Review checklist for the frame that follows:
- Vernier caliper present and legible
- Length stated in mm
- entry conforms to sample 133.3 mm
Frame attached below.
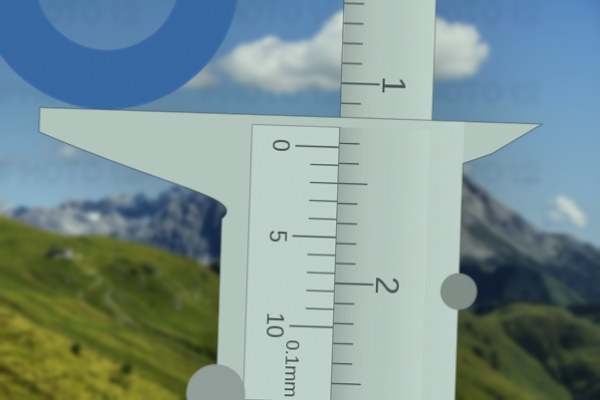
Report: 13.2 mm
